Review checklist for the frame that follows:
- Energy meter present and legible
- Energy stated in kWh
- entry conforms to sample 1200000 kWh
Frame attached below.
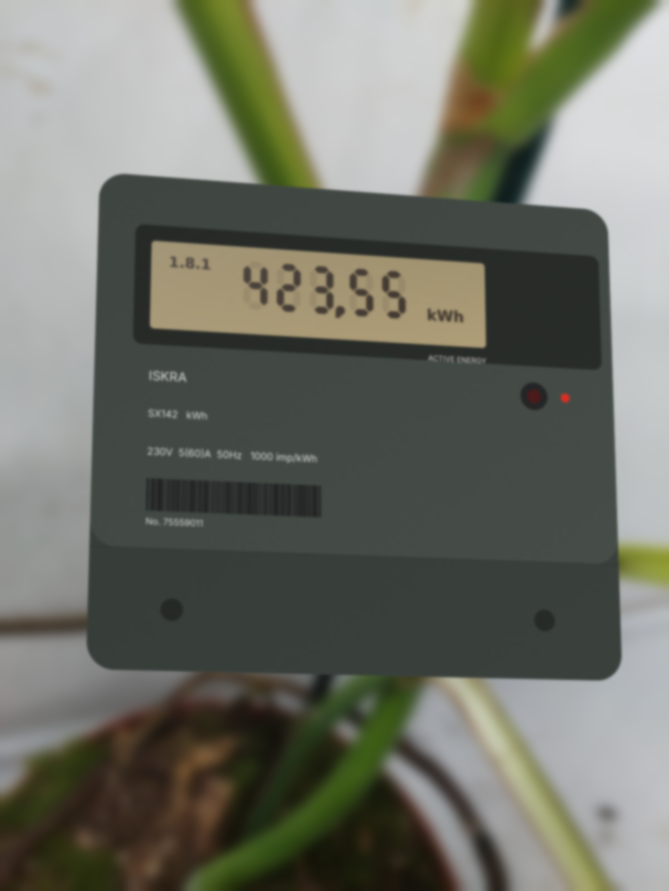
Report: 423.55 kWh
